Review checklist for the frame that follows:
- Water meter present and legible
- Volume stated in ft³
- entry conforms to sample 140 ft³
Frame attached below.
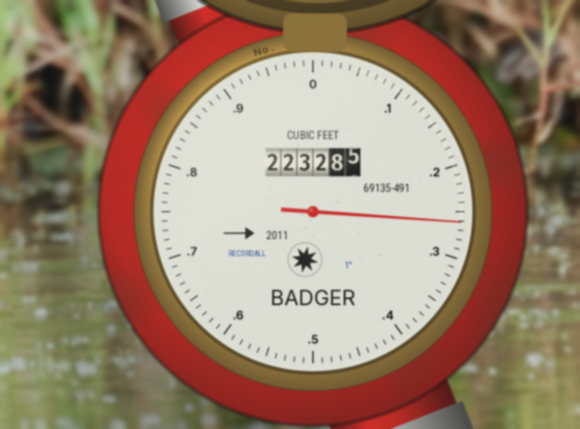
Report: 223285.26 ft³
